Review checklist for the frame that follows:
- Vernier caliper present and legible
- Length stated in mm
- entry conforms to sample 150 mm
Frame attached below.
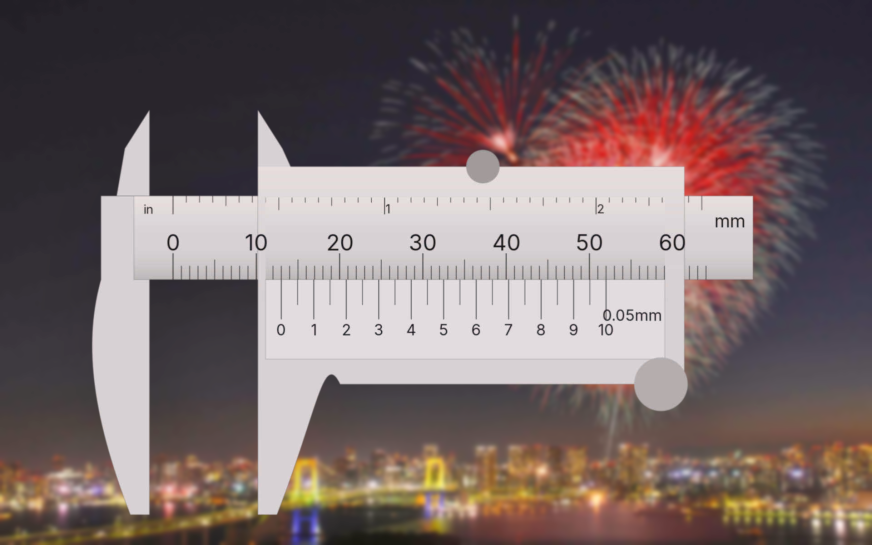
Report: 13.0 mm
